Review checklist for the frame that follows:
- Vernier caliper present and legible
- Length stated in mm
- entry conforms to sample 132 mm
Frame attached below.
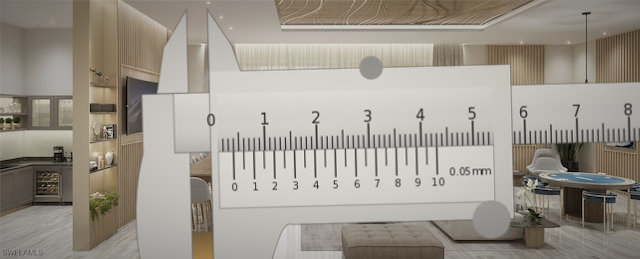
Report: 4.0 mm
